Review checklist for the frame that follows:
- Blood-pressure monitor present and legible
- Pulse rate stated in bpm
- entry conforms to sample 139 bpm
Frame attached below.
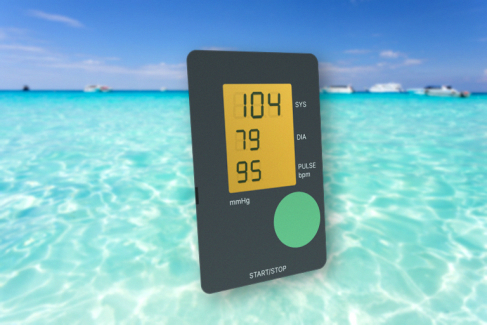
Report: 95 bpm
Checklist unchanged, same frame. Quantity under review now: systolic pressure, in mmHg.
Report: 104 mmHg
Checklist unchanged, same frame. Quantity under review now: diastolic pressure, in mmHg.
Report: 79 mmHg
